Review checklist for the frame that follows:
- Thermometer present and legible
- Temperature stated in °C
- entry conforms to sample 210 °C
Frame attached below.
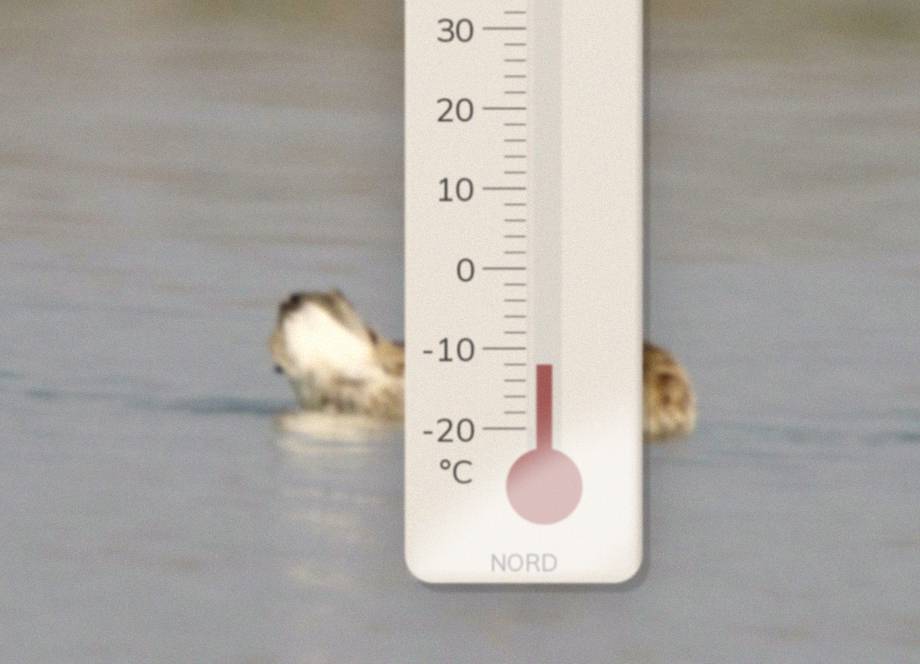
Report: -12 °C
